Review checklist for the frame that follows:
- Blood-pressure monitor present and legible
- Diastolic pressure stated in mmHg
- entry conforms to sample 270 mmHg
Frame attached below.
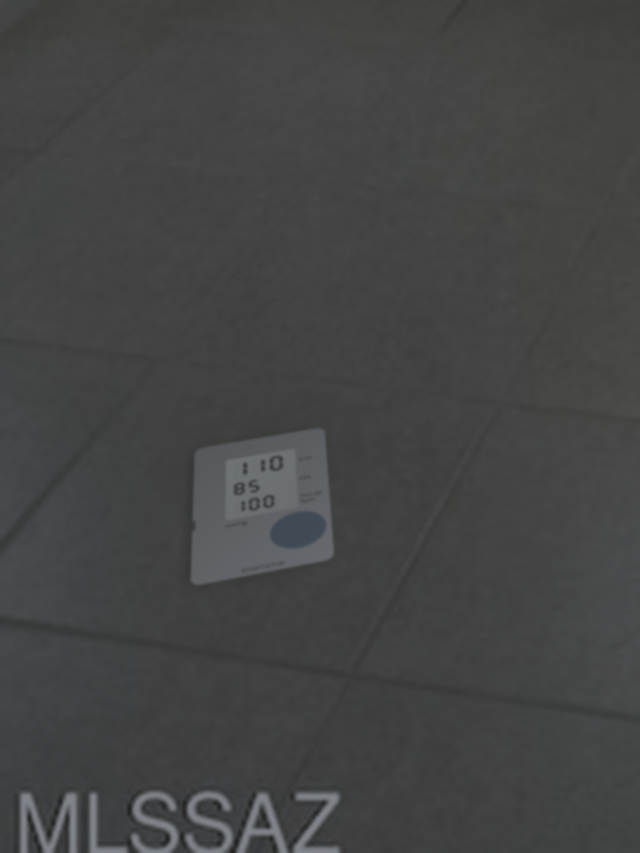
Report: 85 mmHg
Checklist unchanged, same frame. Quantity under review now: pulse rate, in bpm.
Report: 100 bpm
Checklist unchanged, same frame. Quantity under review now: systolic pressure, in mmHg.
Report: 110 mmHg
